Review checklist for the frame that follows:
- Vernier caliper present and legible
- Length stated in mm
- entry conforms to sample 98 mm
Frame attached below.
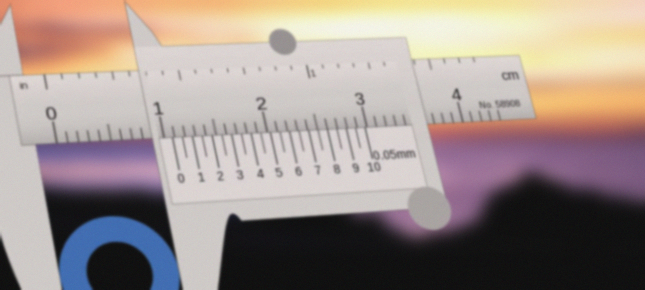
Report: 10.8 mm
